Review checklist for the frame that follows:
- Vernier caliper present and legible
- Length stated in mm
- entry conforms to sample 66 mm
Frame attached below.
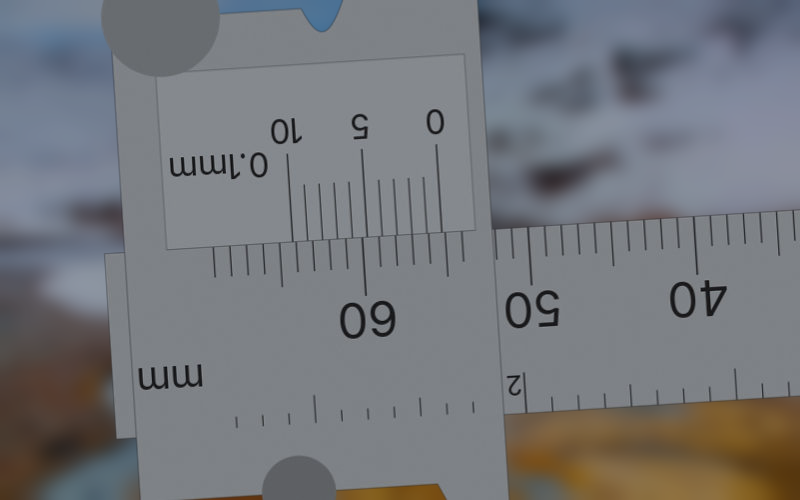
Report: 55.2 mm
